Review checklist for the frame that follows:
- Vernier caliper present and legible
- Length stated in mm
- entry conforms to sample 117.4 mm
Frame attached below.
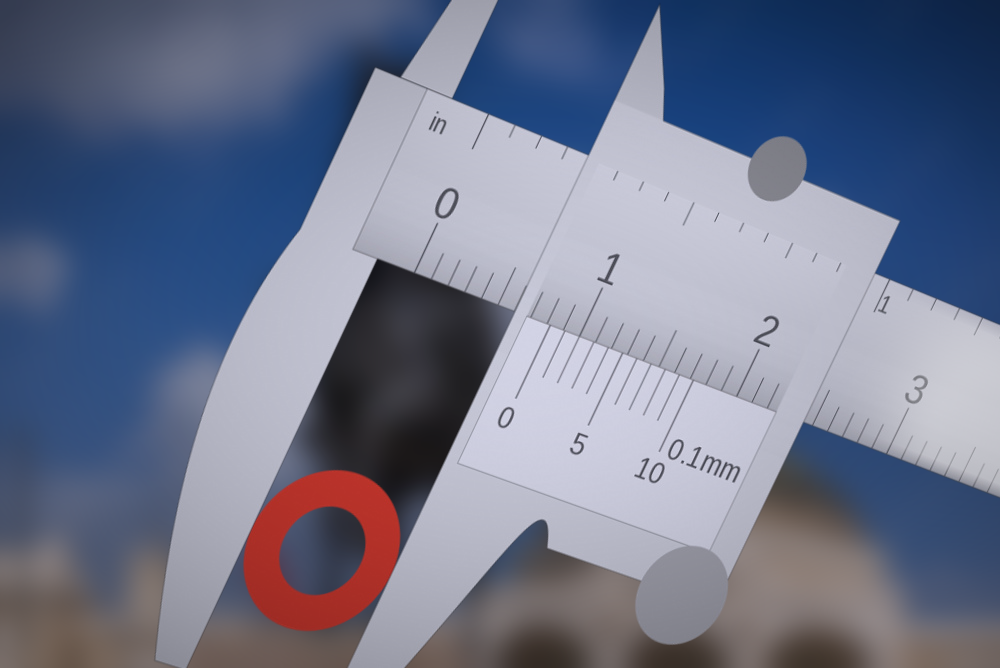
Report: 8.2 mm
